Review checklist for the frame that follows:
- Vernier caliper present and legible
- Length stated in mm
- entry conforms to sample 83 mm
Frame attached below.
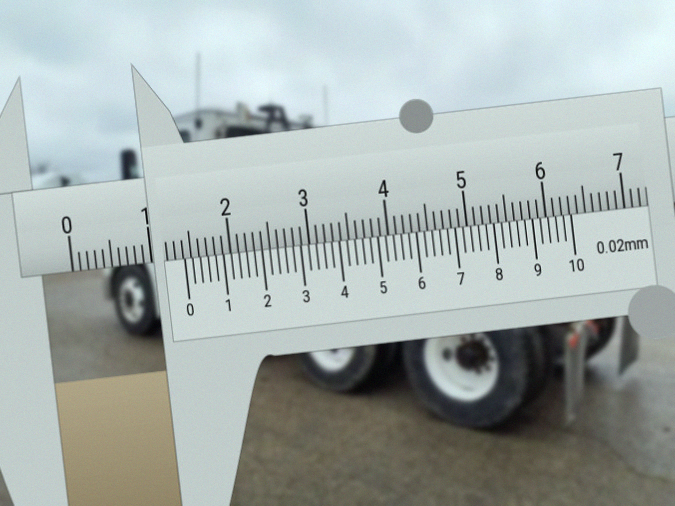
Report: 14.2 mm
